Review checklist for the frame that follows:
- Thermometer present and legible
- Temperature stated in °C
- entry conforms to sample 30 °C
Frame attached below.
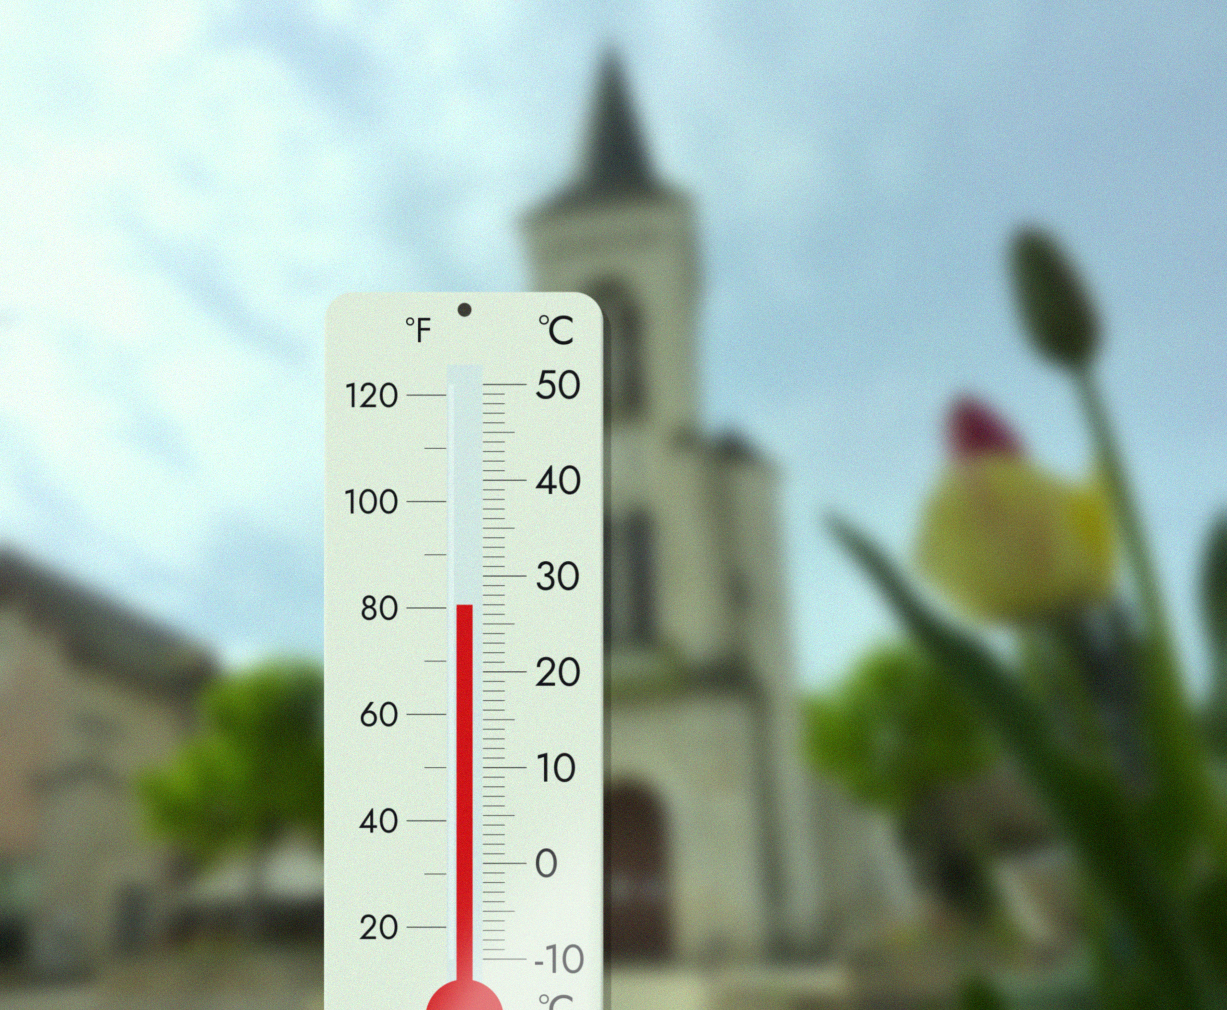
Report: 27 °C
